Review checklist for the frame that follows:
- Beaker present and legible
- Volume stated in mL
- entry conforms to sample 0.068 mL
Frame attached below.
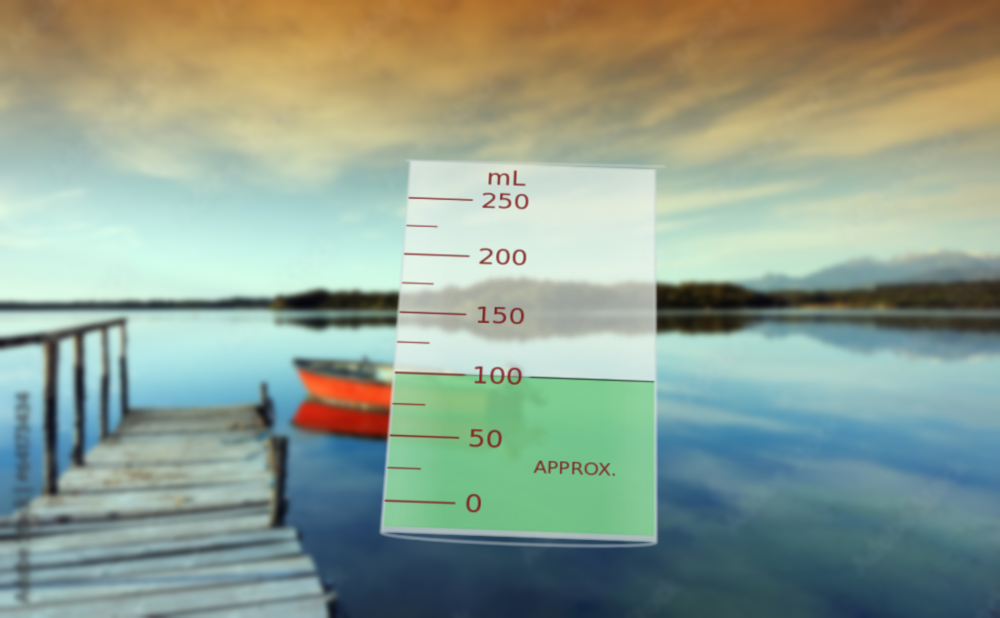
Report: 100 mL
